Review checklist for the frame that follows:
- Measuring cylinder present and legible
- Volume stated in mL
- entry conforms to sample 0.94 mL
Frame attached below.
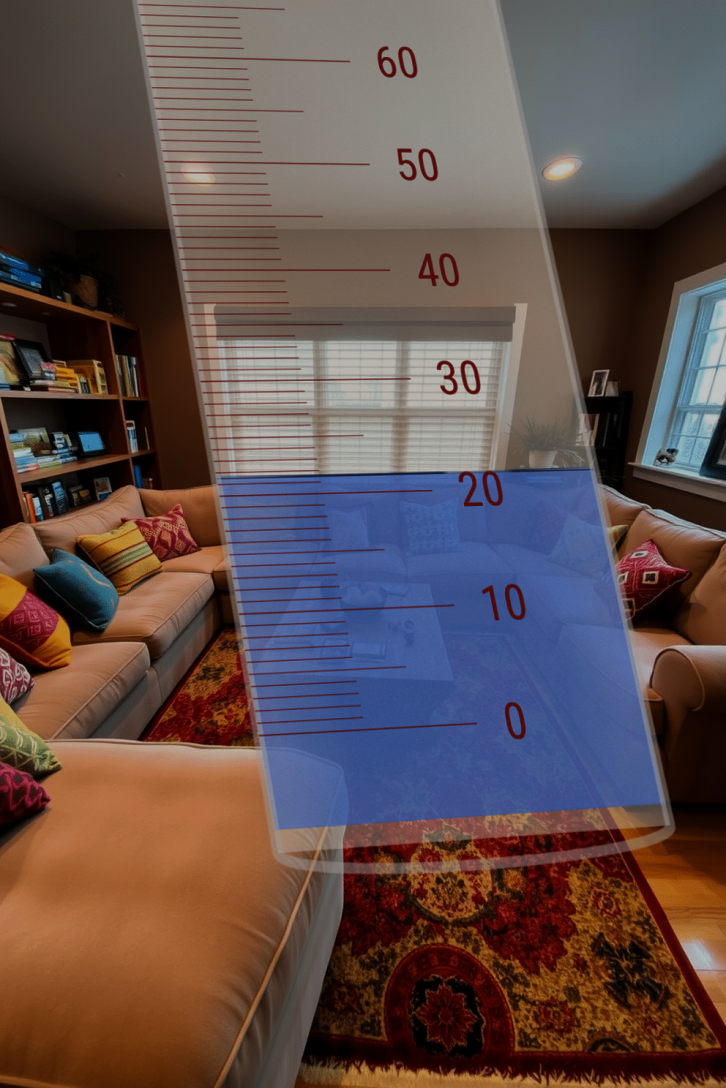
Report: 21.5 mL
